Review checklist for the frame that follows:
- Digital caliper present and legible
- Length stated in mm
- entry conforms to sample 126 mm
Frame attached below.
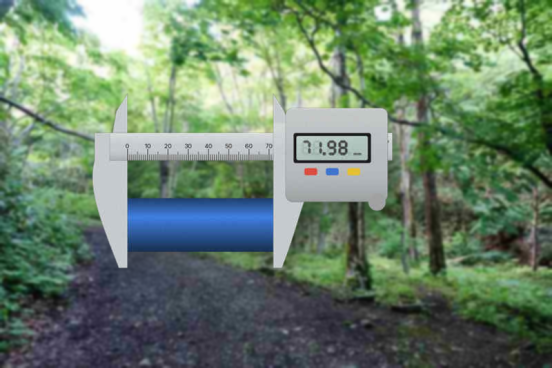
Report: 71.98 mm
